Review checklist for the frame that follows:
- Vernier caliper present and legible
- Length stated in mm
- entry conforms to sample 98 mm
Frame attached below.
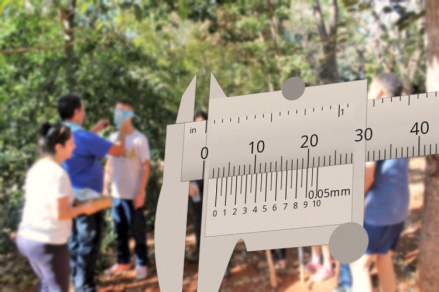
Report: 2.8 mm
